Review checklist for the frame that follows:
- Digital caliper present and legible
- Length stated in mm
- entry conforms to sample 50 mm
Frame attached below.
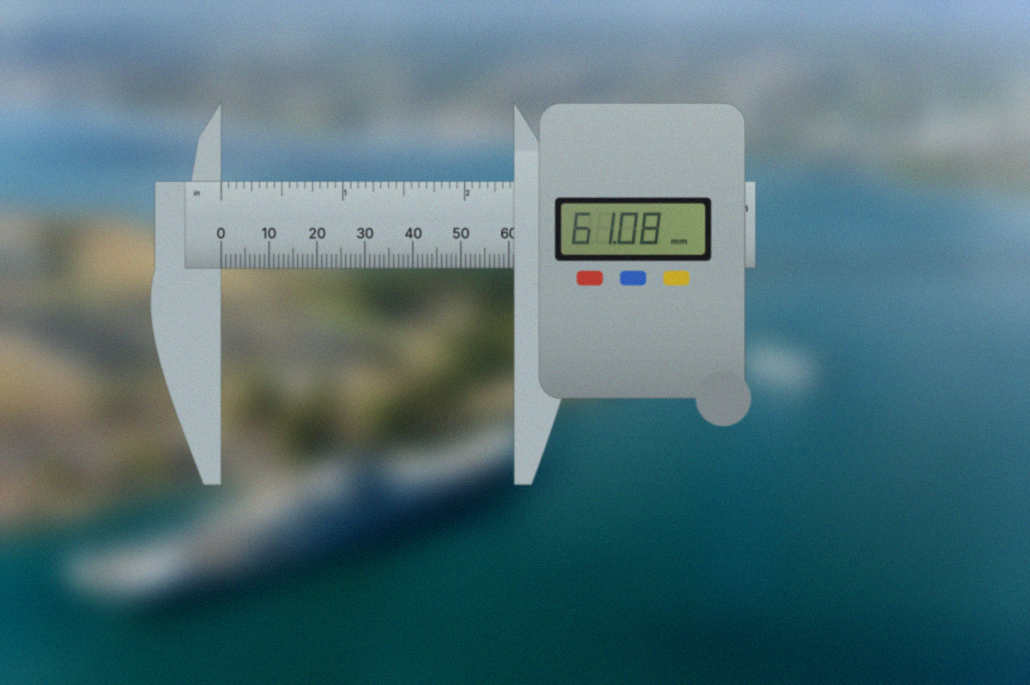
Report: 61.08 mm
